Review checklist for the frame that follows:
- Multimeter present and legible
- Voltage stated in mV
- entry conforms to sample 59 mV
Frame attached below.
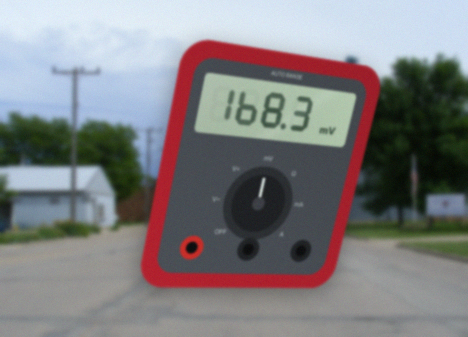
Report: 168.3 mV
